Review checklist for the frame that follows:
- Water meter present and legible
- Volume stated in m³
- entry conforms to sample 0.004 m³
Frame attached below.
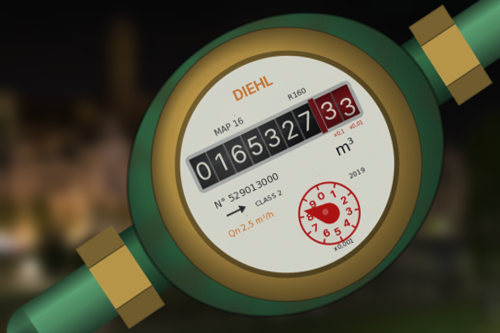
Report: 165327.328 m³
